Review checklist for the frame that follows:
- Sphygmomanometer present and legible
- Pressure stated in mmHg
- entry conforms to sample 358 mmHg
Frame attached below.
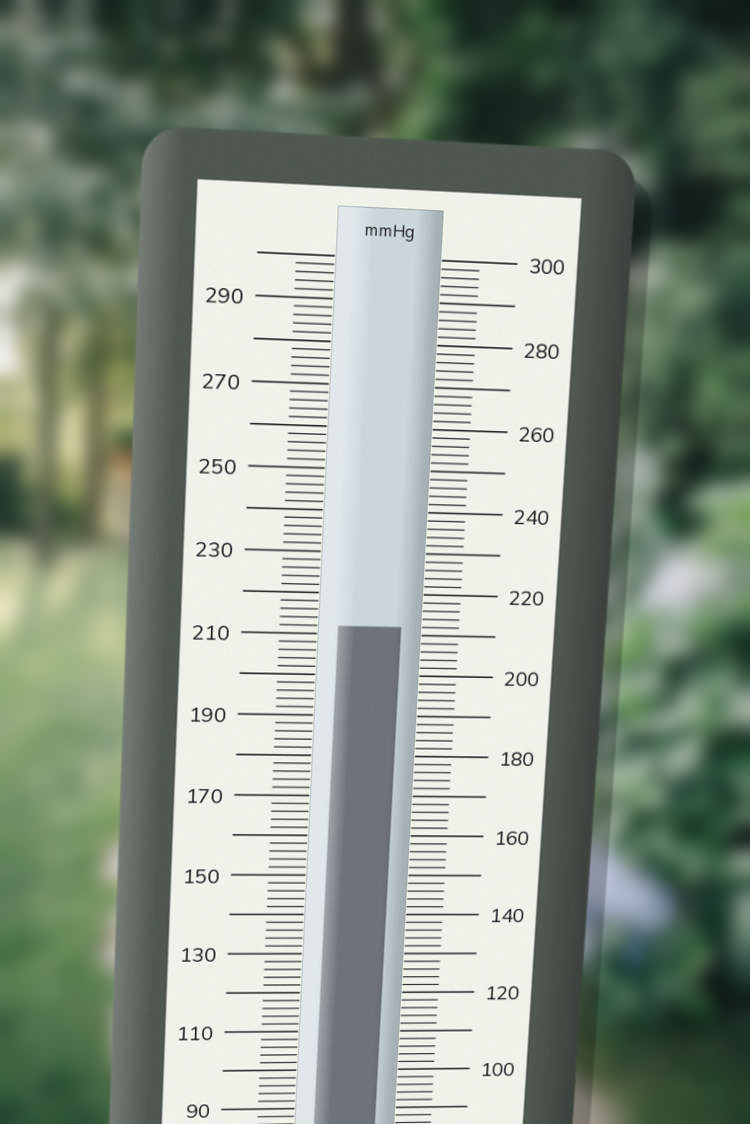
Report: 212 mmHg
